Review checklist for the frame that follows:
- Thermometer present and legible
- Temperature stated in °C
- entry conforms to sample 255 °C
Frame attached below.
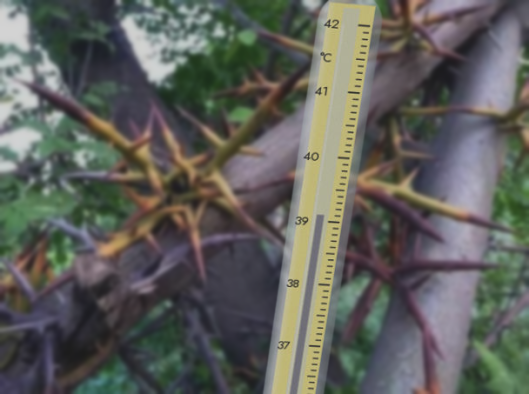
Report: 39.1 °C
